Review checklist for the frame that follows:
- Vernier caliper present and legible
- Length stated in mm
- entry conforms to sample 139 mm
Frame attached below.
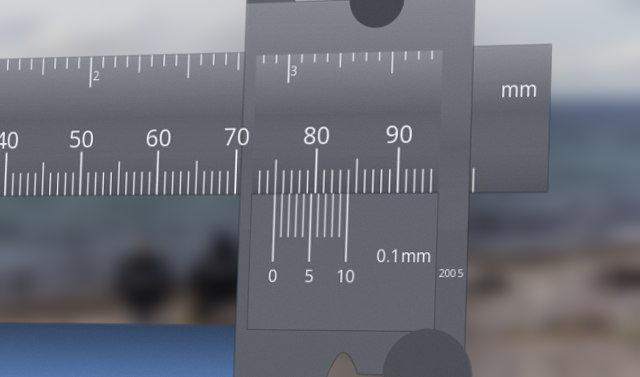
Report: 75.0 mm
